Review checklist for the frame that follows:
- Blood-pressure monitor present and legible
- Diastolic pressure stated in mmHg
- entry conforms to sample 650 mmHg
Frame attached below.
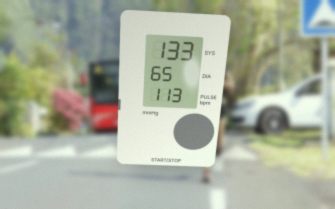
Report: 65 mmHg
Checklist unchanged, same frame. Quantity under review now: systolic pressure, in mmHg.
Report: 133 mmHg
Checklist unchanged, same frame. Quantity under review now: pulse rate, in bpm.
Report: 113 bpm
